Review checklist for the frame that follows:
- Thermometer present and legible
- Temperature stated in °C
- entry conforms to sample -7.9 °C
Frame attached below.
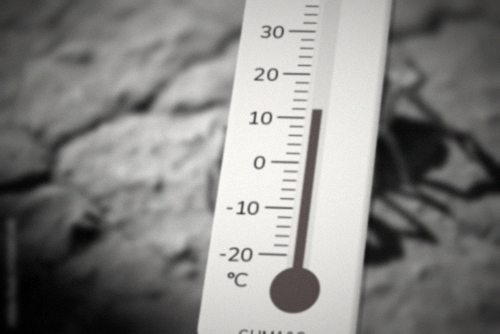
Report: 12 °C
